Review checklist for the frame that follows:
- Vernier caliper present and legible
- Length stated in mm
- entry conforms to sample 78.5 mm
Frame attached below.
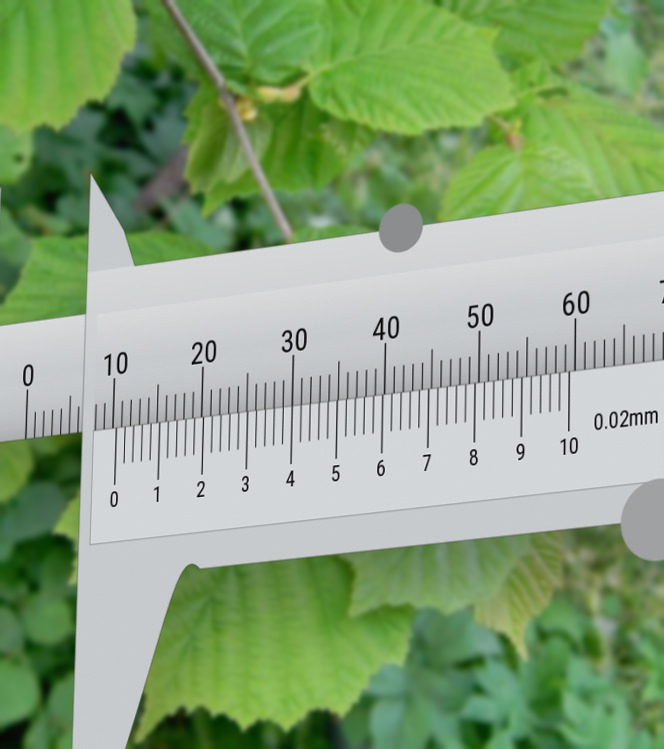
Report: 10.4 mm
